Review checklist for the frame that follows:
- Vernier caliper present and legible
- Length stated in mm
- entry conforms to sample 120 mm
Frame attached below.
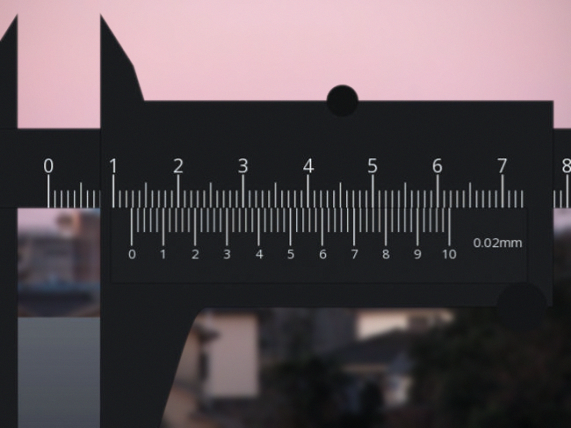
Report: 12.8 mm
